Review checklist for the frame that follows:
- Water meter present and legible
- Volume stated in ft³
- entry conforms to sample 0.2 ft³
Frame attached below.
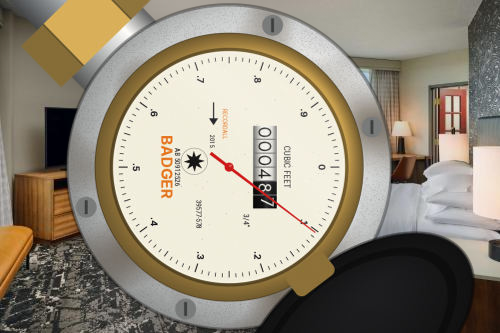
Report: 487.10 ft³
